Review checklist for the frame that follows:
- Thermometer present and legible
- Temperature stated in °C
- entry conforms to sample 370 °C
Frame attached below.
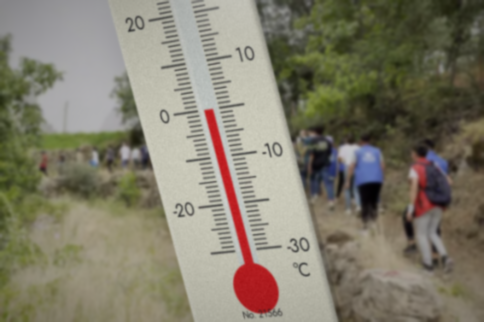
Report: 0 °C
